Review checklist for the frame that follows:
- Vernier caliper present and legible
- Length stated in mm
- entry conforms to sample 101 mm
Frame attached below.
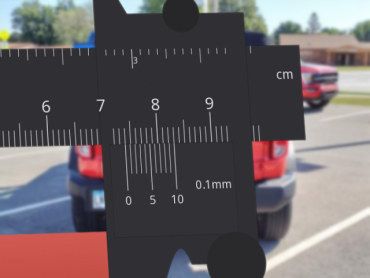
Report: 74.0 mm
